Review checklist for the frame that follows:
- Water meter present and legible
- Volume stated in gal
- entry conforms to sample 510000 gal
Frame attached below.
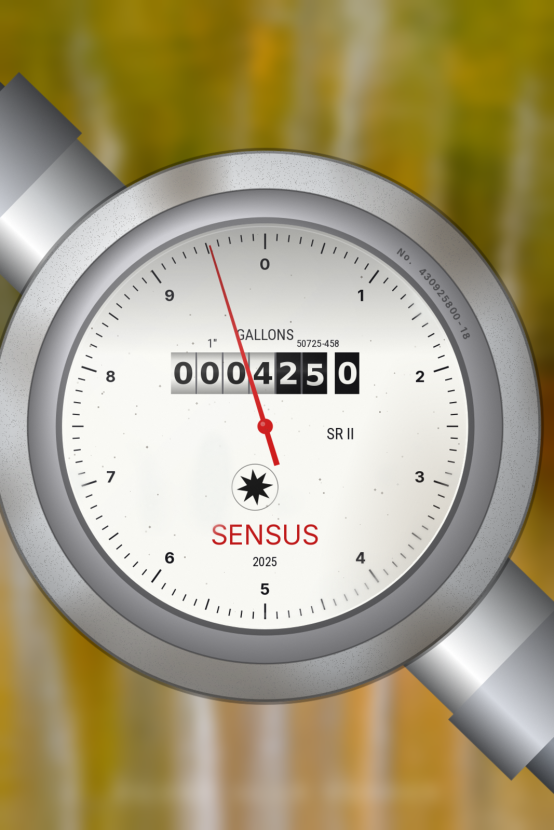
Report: 4249.5 gal
